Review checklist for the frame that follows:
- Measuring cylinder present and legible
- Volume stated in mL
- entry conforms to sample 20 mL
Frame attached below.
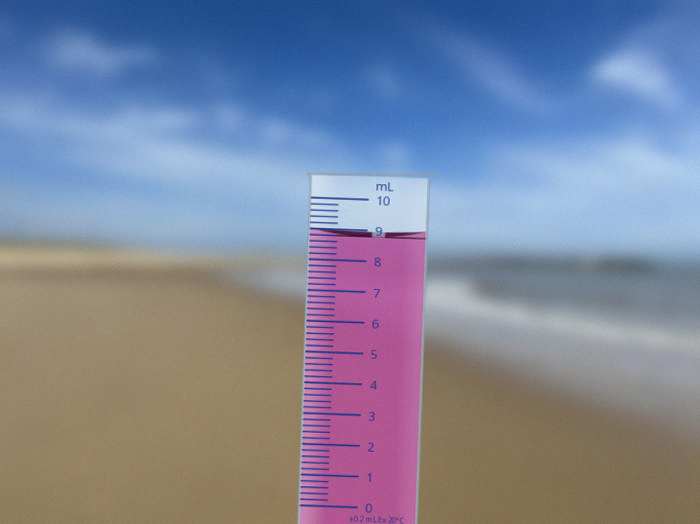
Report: 8.8 mL
